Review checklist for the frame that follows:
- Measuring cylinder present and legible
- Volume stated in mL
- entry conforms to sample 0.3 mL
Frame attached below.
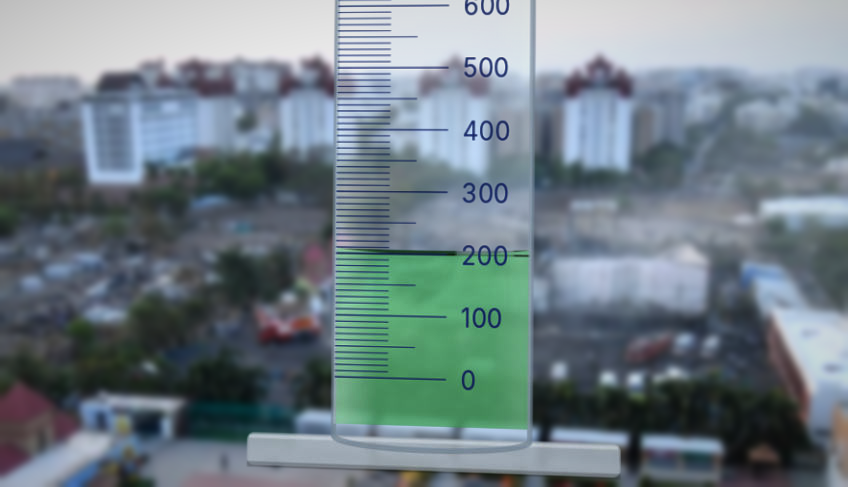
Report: 200 mL
